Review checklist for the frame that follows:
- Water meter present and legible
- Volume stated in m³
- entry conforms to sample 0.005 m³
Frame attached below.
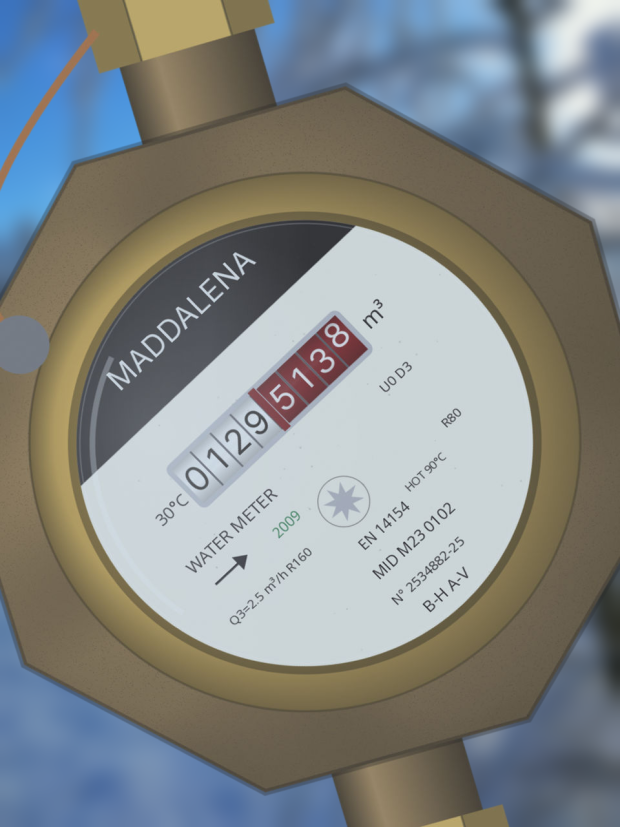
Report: 129.5138 m³
